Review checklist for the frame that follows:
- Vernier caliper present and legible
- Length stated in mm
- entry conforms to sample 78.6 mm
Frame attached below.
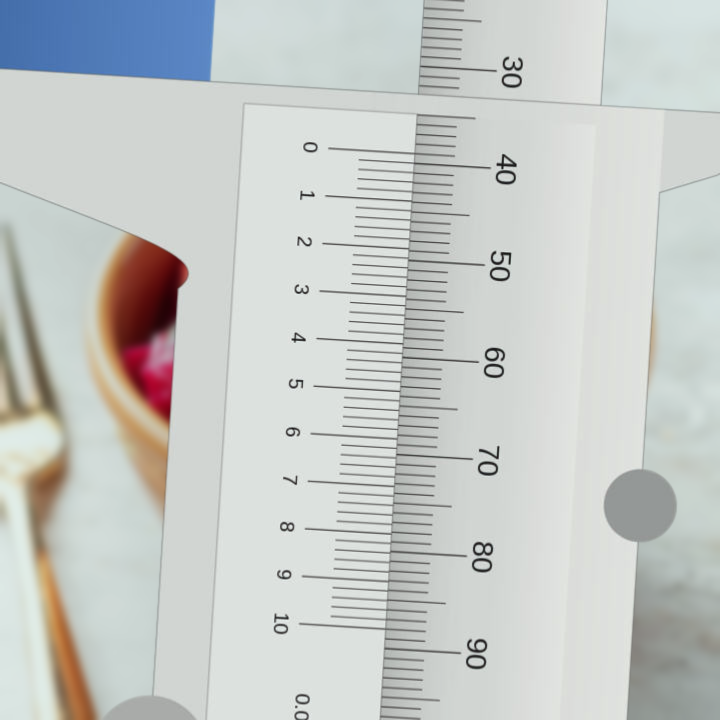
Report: 39.0 mm
